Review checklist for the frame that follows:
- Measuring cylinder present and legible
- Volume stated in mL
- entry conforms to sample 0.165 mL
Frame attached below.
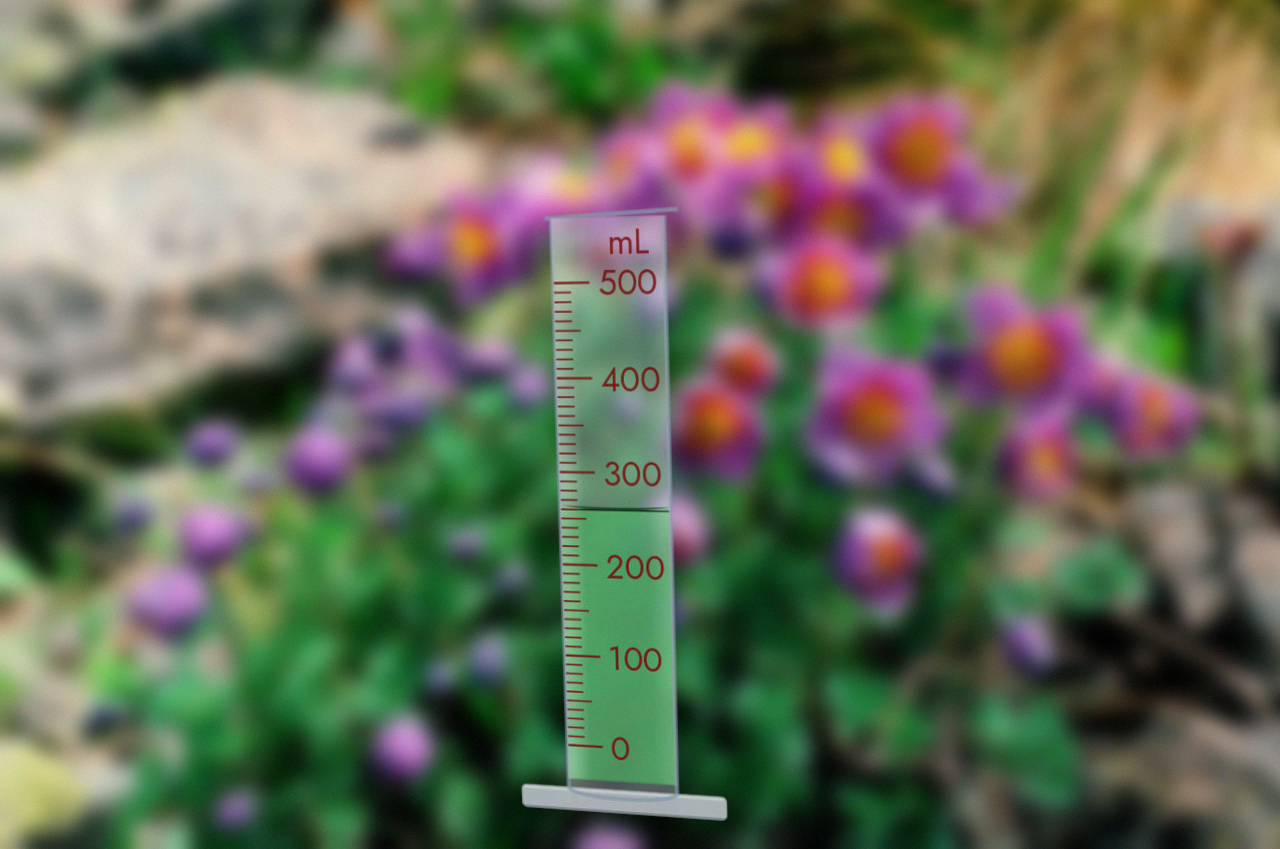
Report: 260 mL
